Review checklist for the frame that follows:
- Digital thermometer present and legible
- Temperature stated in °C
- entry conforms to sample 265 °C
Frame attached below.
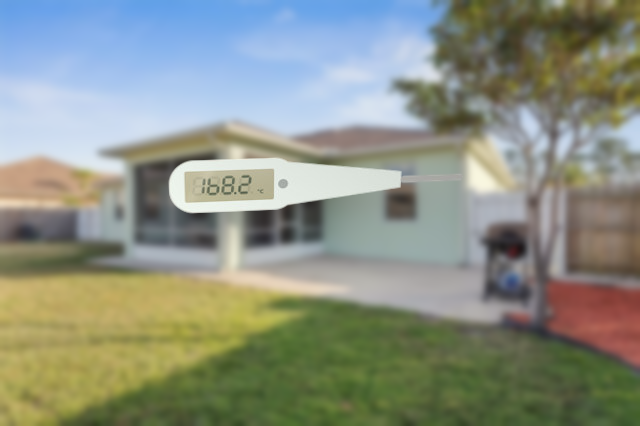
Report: 168.2 °C
